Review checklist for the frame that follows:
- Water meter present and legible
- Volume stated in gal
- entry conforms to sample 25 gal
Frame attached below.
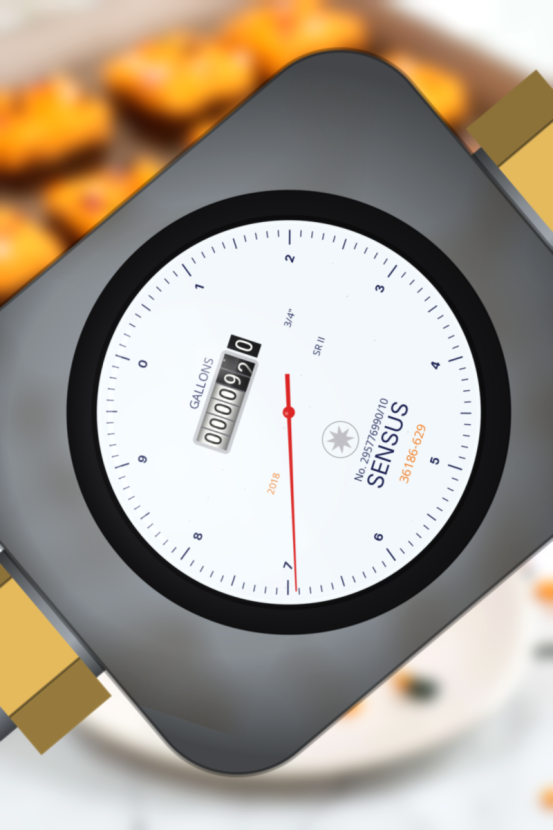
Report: 916.9 gal
